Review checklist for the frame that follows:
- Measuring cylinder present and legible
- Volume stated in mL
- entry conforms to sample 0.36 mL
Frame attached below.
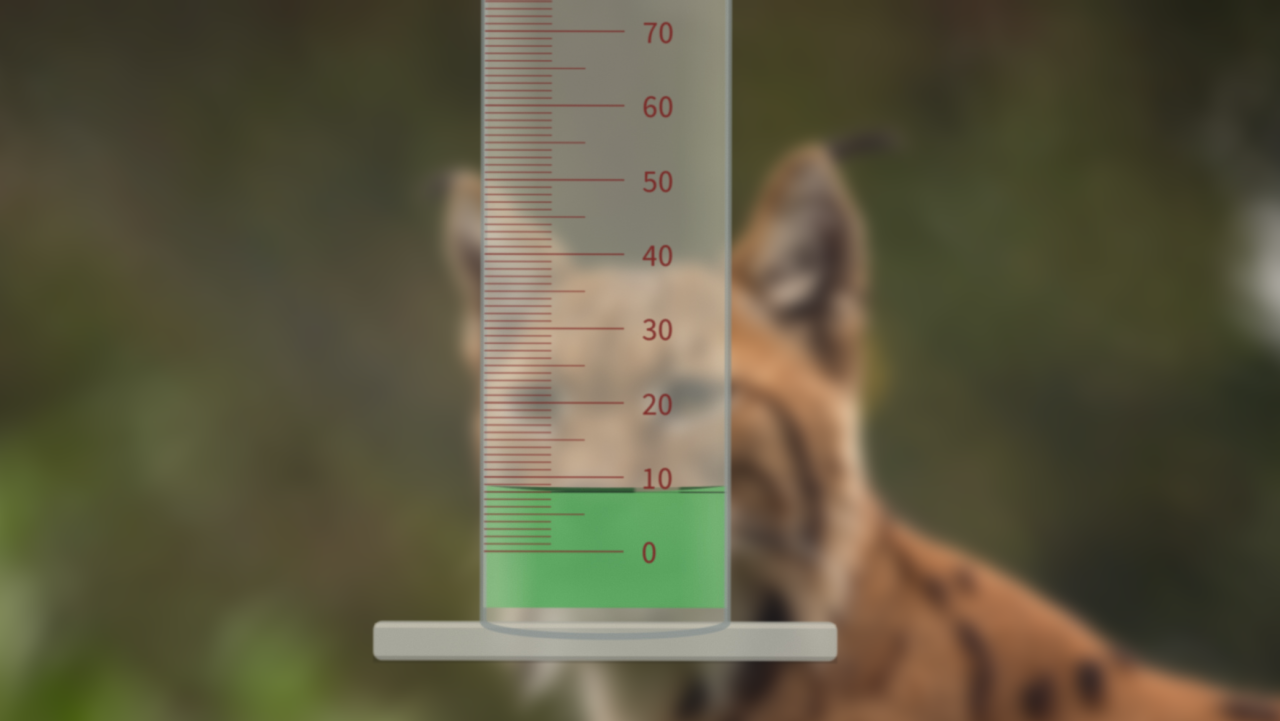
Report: 8 mL
